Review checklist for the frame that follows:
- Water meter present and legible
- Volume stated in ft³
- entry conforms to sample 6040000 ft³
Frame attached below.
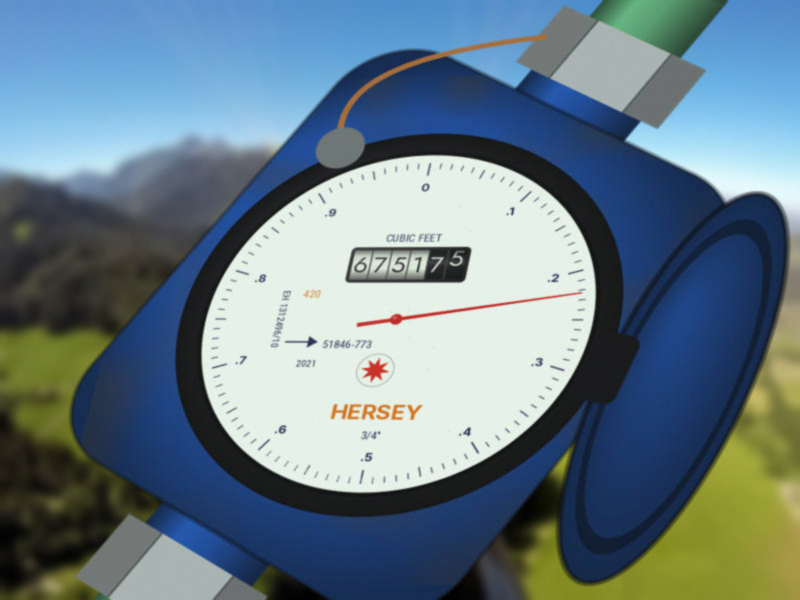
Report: 675175.22 ft³
